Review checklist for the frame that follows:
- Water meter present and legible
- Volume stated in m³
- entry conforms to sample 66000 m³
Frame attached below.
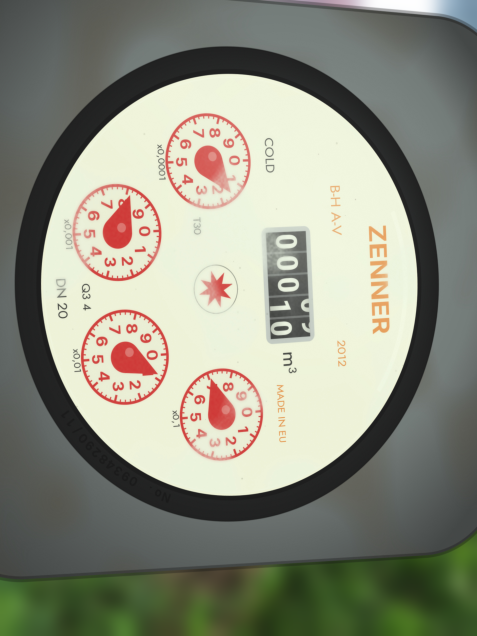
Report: 9.7081 m³
